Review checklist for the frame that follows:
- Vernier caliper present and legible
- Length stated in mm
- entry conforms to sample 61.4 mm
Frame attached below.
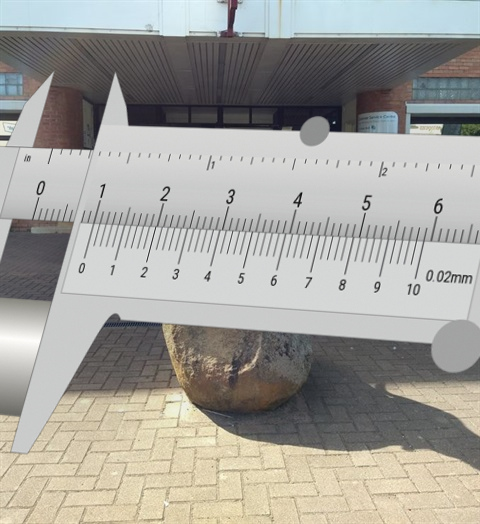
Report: 10.0 mm
